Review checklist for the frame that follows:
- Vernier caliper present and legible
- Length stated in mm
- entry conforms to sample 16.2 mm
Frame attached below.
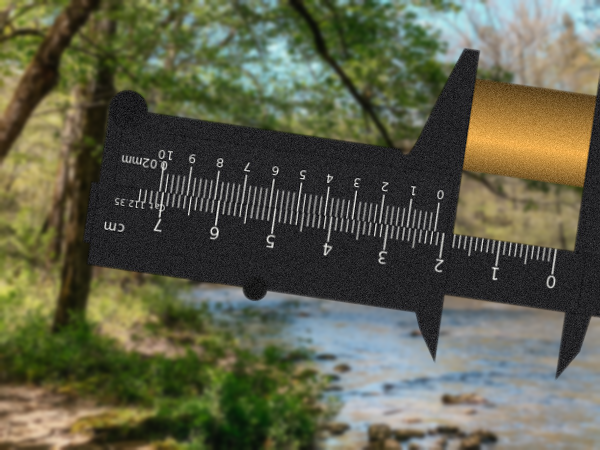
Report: 21.6 mm
